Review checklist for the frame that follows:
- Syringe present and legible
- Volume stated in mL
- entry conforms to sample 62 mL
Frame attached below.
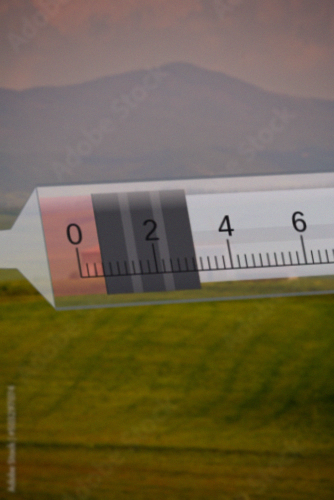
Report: 0.6 mL
